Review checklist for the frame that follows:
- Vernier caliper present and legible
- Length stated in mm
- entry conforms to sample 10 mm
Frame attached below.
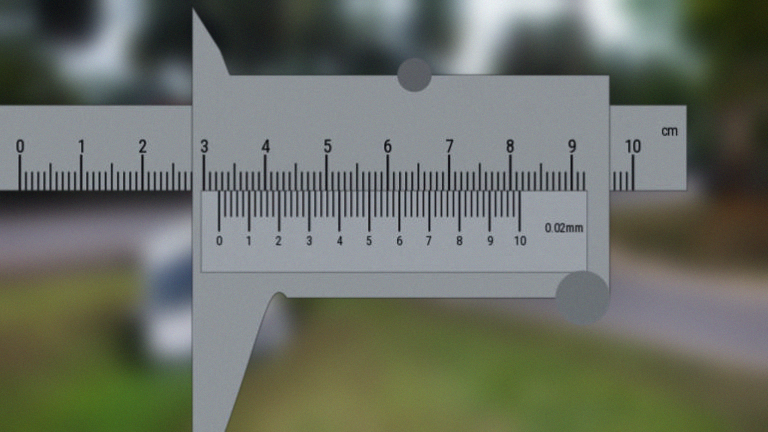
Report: 32.5 mm
